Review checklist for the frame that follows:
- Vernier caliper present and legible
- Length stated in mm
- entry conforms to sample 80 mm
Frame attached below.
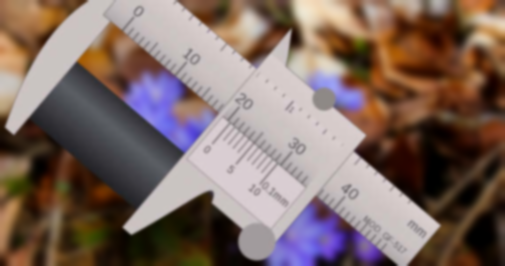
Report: 20.5 mm
